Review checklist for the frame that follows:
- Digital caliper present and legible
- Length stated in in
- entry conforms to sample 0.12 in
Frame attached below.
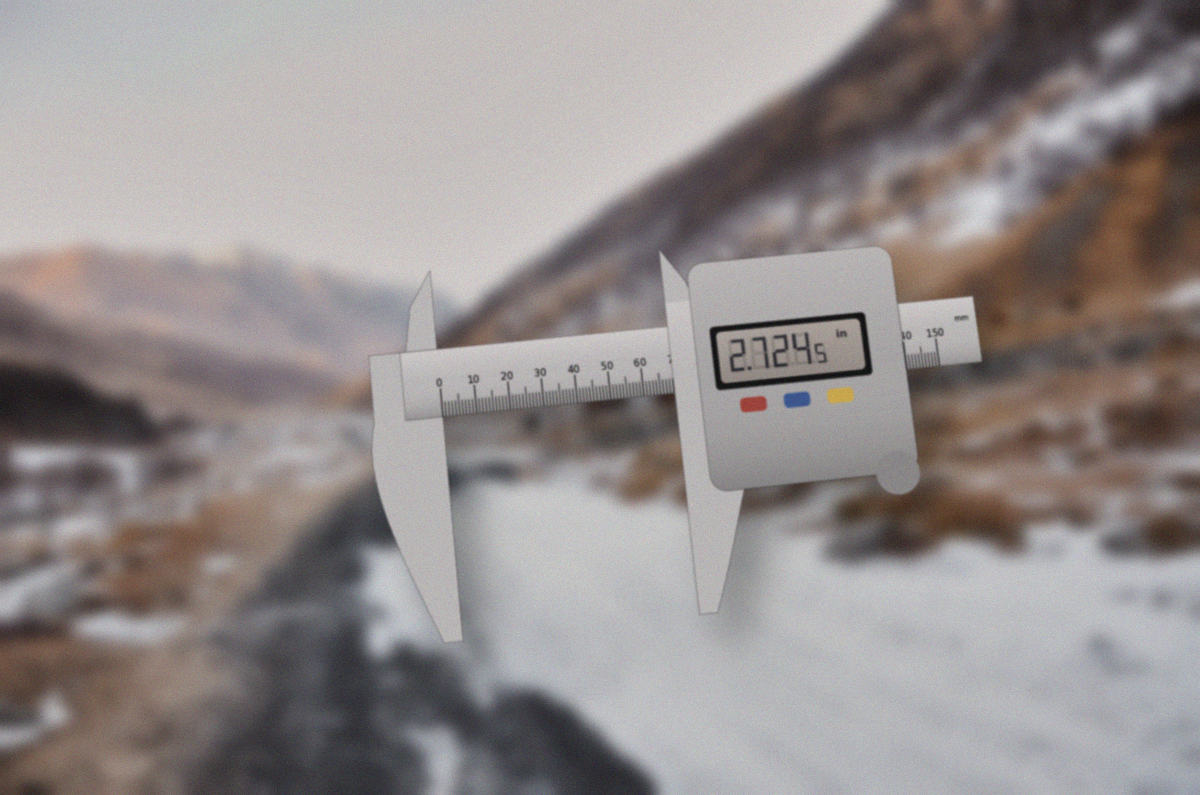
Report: 2.7245 in
